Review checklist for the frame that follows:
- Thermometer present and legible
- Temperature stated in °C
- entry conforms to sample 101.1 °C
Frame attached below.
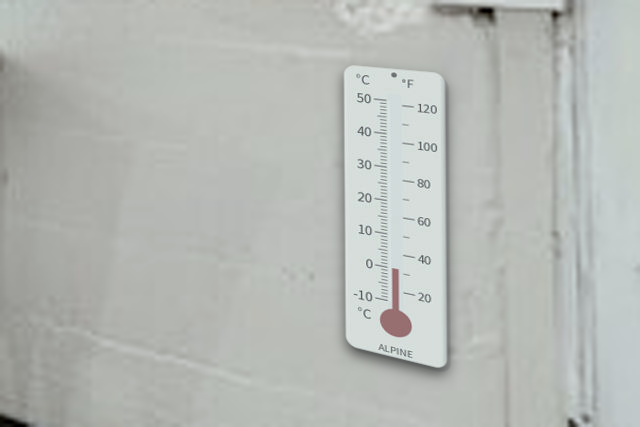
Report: 0 °C
